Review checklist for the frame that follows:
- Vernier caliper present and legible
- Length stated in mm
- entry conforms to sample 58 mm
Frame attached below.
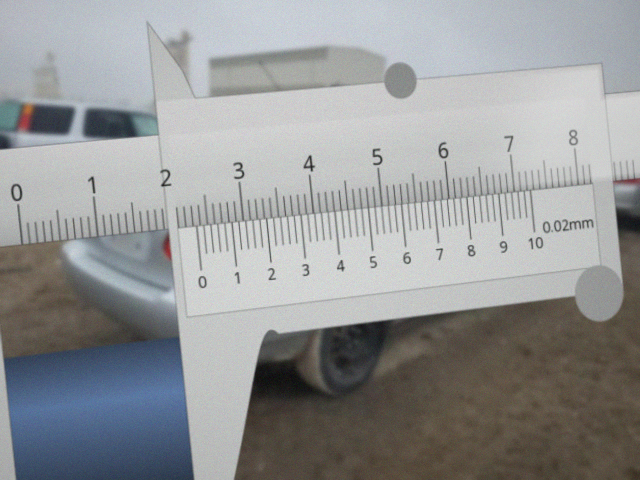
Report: 23.5 mm
